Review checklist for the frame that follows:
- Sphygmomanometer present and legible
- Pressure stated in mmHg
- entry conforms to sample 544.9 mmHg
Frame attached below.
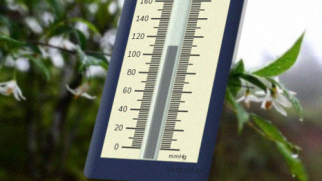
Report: 110 mmHg
